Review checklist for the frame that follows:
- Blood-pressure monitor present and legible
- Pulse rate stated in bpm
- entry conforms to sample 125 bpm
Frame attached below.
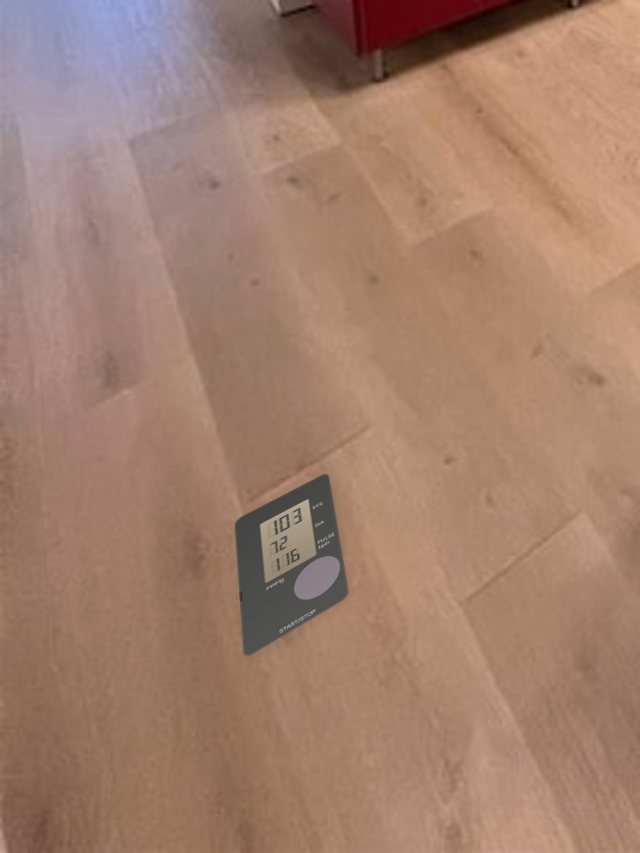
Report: 116 bpm
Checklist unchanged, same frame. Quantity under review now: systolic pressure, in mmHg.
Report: 103 mmHg
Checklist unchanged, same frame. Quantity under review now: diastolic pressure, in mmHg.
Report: 72 mmHg
